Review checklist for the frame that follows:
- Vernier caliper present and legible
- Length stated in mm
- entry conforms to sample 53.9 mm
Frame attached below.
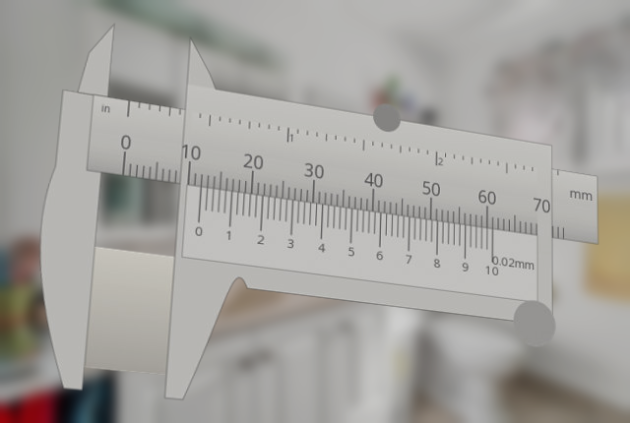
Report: 12.0 mm
